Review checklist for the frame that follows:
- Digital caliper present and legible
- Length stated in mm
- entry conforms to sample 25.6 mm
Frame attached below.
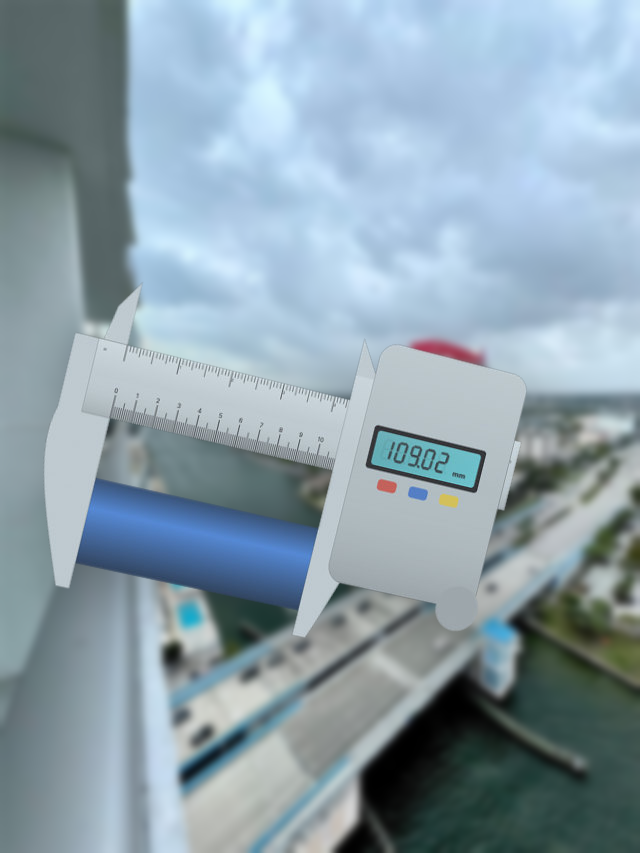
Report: 109.02 mm
